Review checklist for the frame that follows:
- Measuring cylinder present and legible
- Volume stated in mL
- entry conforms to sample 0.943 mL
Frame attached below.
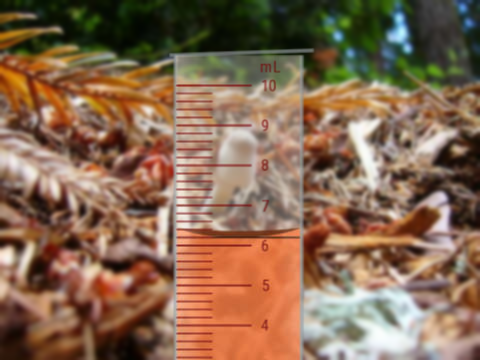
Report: 6.2 mL
